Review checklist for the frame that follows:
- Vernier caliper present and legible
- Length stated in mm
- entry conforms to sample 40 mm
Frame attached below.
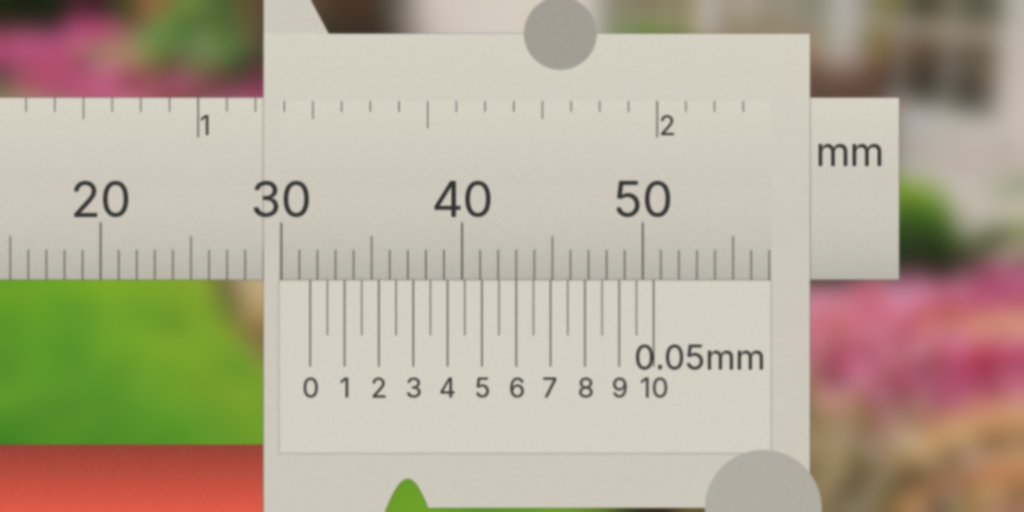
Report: 31.6 mm
